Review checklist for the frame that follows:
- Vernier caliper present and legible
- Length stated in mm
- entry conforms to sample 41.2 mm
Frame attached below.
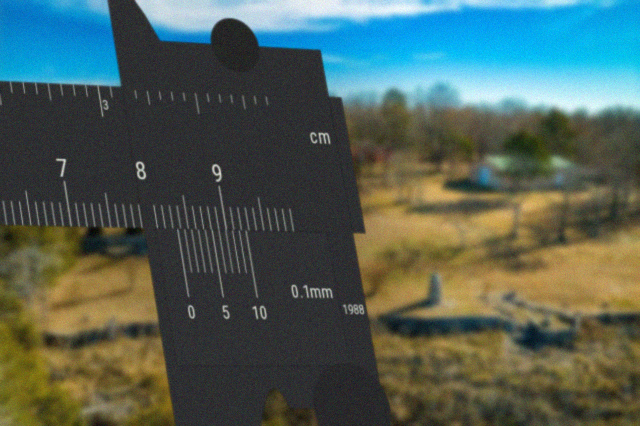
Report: 83.6 mm
